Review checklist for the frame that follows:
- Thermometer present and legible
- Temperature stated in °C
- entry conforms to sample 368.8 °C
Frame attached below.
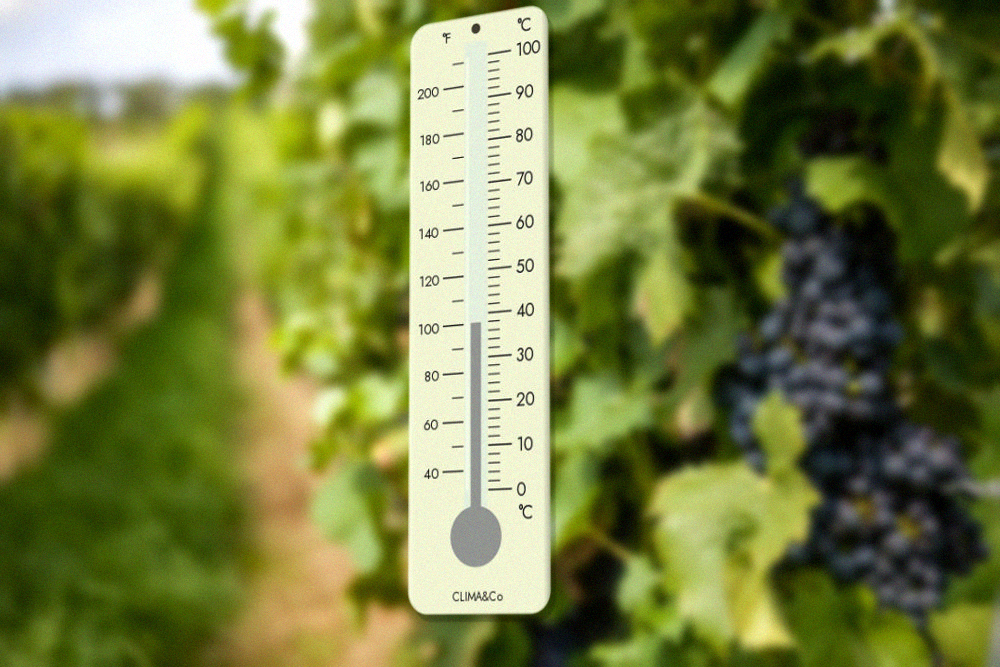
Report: 38 °C
